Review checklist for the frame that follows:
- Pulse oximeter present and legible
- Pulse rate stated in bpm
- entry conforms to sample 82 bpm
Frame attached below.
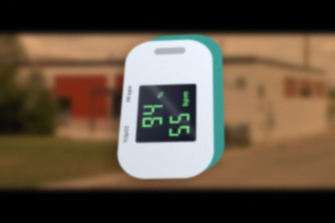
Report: 55 bpm
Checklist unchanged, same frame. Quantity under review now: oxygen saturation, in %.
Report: 94 %
